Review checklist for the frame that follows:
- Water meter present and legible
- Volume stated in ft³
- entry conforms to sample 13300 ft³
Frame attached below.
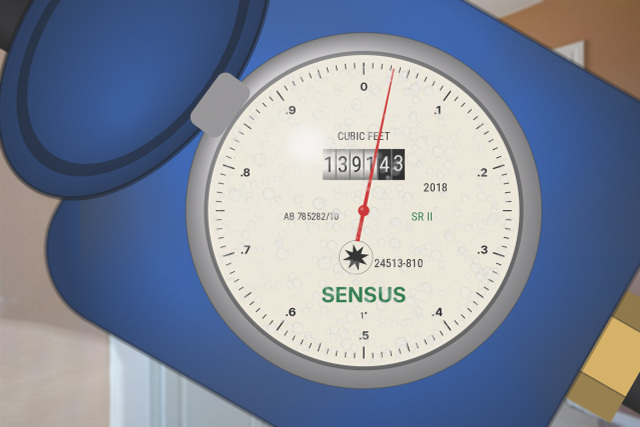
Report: 139143.03 ft³
